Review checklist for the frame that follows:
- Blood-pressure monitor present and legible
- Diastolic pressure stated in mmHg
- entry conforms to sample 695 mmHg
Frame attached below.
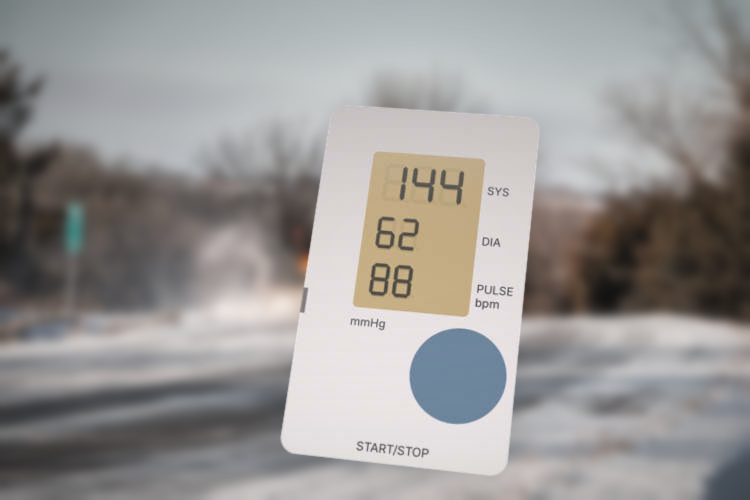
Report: 62 mmHg
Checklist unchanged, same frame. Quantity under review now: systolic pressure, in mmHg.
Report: 144 mmHg
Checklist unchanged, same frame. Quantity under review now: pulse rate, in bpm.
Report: 88 bpm
